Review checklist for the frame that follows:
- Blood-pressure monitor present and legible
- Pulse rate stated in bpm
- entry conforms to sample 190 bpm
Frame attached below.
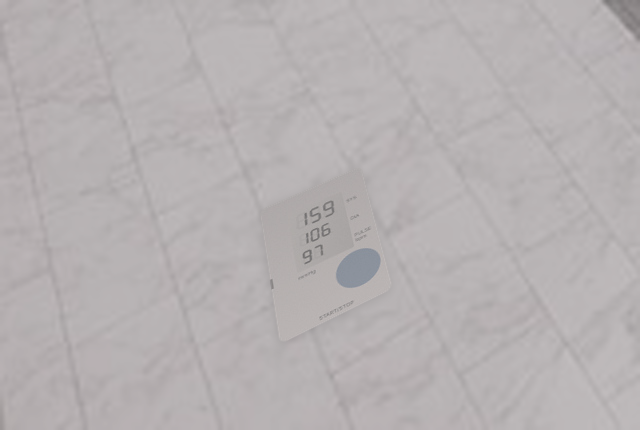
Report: 97 bpm
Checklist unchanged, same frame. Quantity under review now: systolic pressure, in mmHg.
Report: 159 mmHg
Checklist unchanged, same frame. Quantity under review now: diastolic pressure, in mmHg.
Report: 106 mmHg
